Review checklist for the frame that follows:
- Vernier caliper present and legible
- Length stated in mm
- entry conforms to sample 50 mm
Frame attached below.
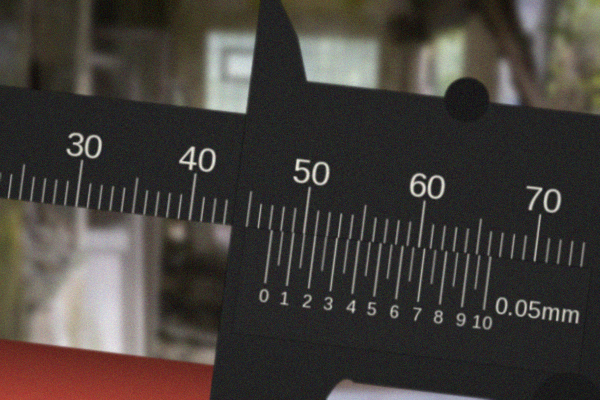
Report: 47.2 mm
